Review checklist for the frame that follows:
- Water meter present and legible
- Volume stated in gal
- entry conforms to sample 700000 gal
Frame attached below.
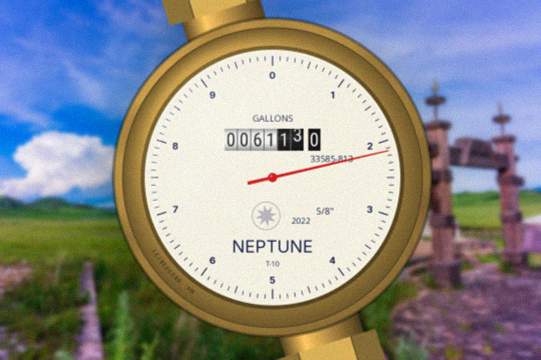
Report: 61132.1 gal
